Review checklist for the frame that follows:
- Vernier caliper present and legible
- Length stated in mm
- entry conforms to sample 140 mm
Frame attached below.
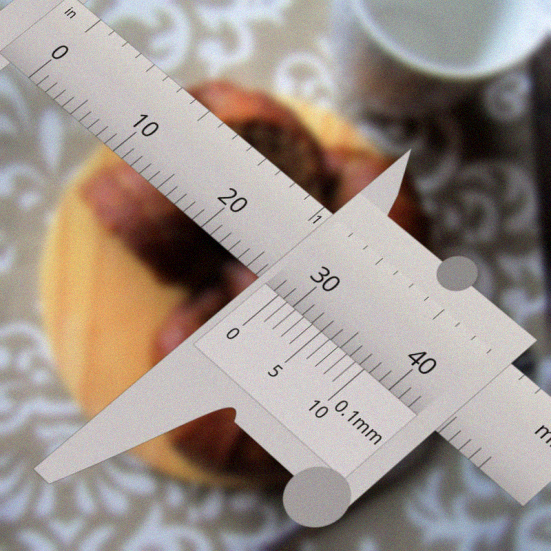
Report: 28.5 mm
